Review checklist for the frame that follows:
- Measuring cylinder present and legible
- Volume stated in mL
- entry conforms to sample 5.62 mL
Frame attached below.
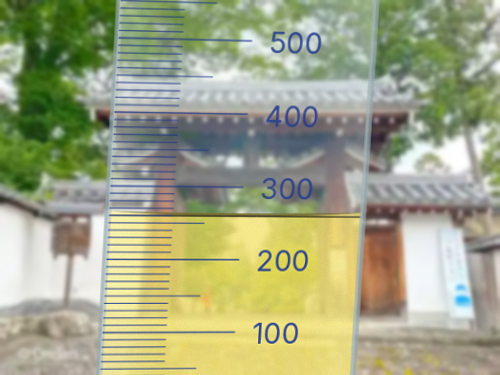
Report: 260 mL
